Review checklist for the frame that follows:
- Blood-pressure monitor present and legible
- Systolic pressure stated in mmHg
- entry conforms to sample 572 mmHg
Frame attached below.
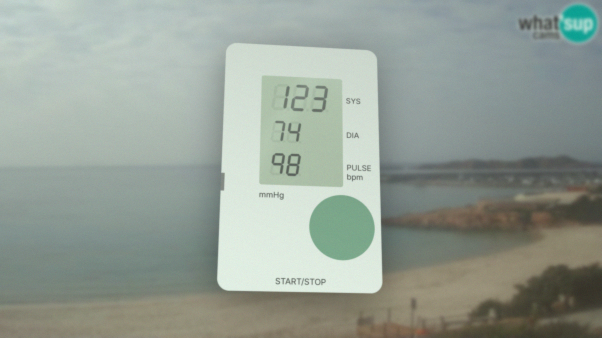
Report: 123 mmHg
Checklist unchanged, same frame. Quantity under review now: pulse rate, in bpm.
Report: 98 bpm
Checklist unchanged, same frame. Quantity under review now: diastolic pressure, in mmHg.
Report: 74 mmHg
